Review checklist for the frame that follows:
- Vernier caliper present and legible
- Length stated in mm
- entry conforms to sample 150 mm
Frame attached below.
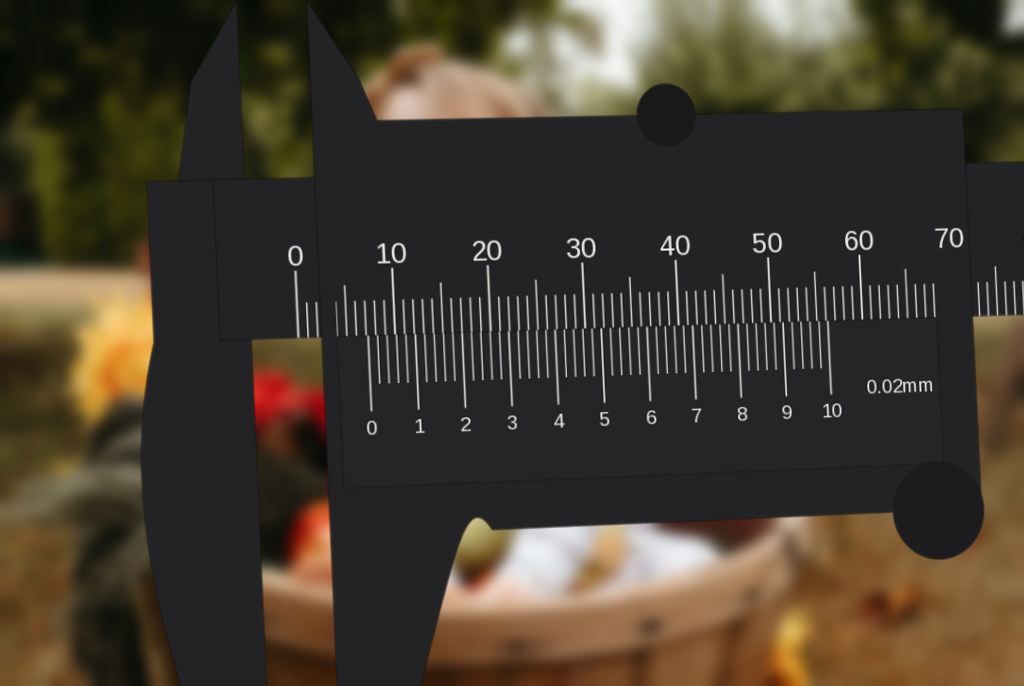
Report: 7.2 mm
